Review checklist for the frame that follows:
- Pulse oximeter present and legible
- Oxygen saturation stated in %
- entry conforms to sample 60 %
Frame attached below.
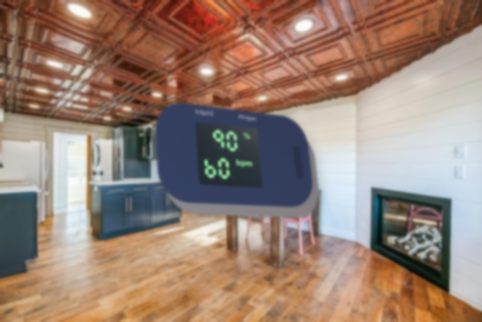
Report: 90 %
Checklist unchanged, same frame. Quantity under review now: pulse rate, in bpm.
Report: 60 bpm
